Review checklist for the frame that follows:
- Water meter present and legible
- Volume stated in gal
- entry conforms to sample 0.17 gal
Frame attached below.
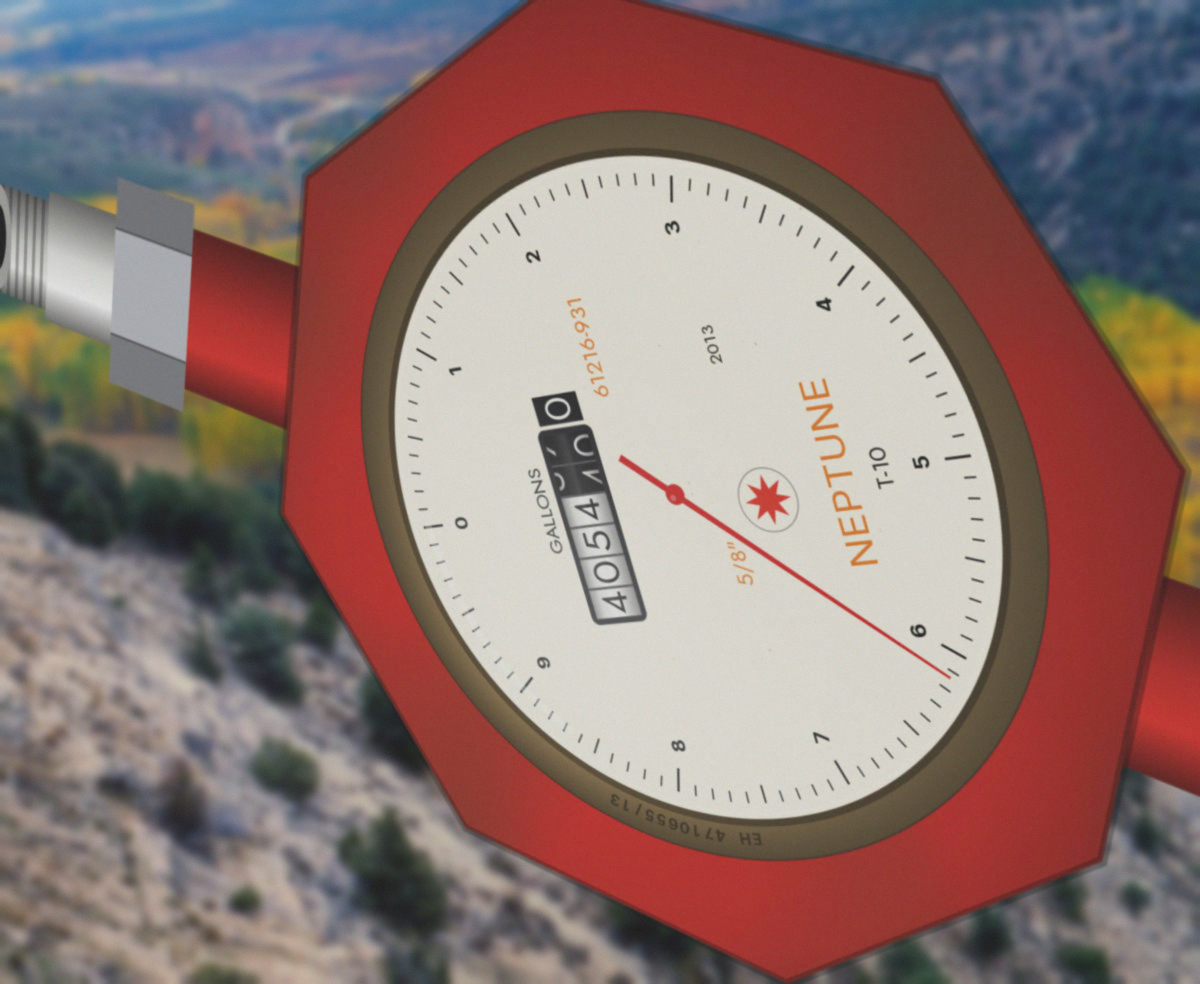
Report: 4054396.1 gal
